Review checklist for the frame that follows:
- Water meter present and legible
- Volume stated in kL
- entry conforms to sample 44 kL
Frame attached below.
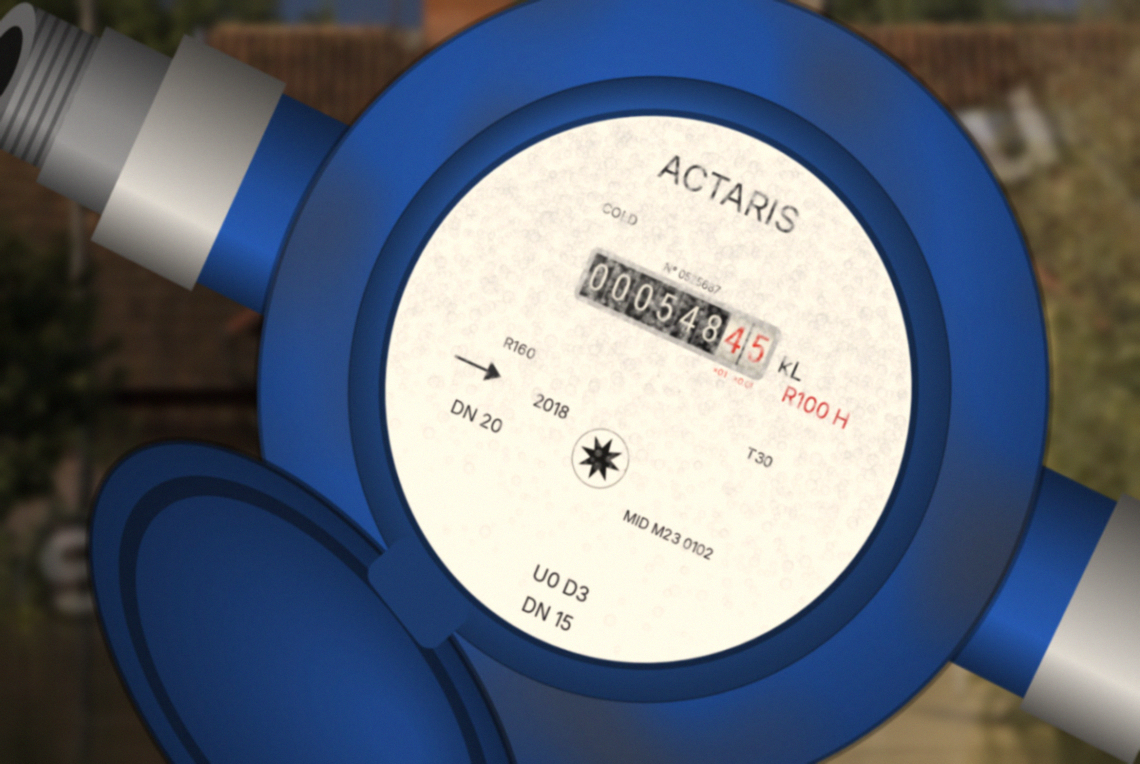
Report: 548.45 kL
